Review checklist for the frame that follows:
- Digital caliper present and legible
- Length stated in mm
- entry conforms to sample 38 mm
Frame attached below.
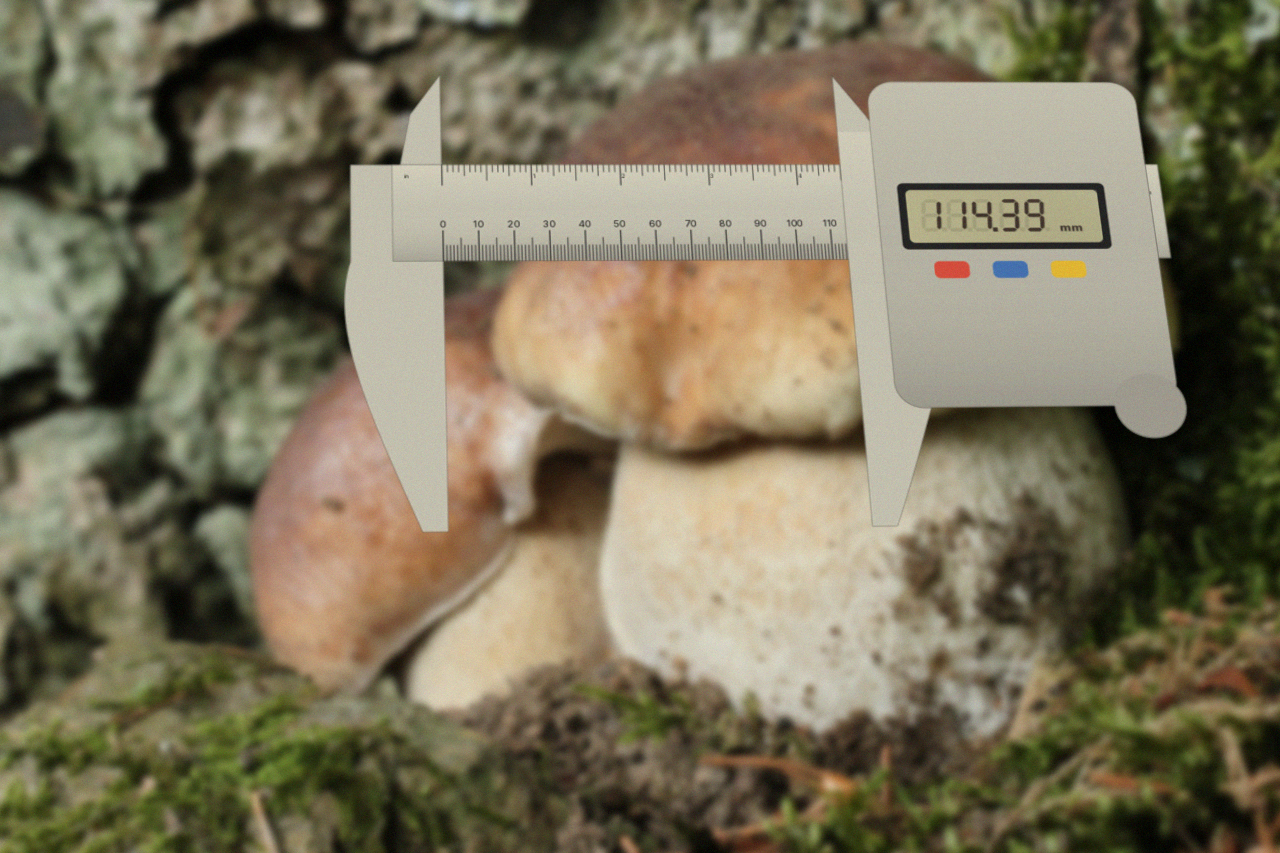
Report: 114.39 mm
